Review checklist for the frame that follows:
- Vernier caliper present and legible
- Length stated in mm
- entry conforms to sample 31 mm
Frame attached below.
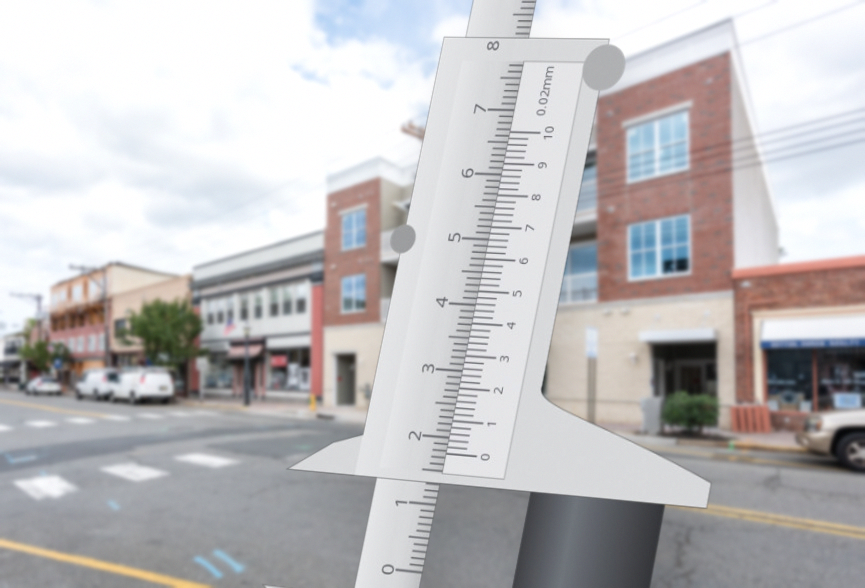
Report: 17.6 mm
